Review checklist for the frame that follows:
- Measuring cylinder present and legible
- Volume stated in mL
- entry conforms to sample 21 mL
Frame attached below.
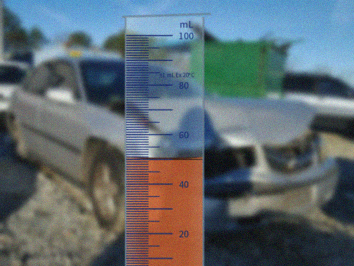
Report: 50 mL
